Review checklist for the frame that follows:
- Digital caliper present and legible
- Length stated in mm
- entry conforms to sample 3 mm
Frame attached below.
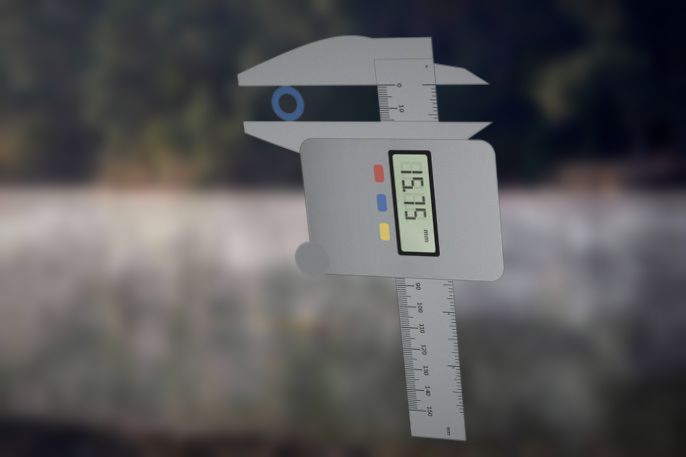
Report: 15.75 mm
